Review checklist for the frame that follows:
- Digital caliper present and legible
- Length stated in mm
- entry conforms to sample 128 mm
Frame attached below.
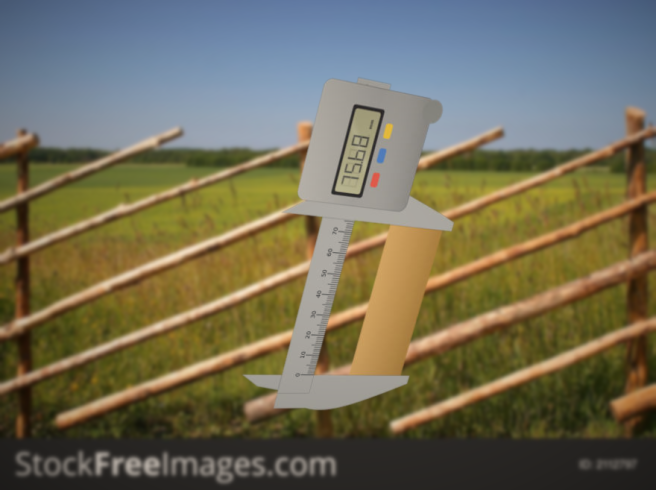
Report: 75.68 mm
